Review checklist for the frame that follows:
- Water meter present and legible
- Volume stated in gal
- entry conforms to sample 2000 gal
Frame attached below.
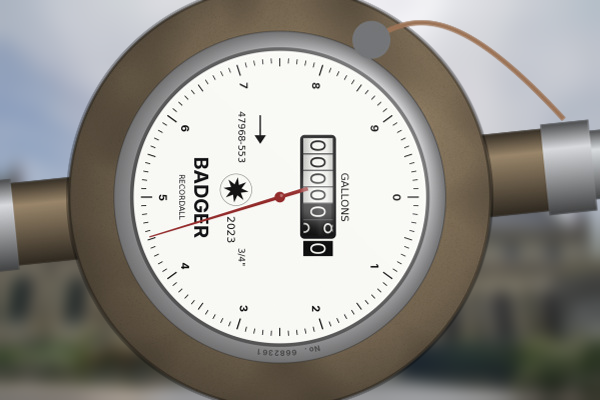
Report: 84.5 gal
